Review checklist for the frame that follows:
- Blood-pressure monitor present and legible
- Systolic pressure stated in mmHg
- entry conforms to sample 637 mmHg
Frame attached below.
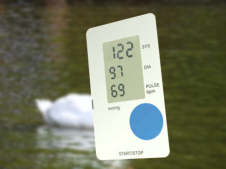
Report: 122 mmHg
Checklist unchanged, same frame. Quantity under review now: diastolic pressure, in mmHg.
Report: 97 mmHg
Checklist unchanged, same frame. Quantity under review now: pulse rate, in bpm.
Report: 69 bpm
